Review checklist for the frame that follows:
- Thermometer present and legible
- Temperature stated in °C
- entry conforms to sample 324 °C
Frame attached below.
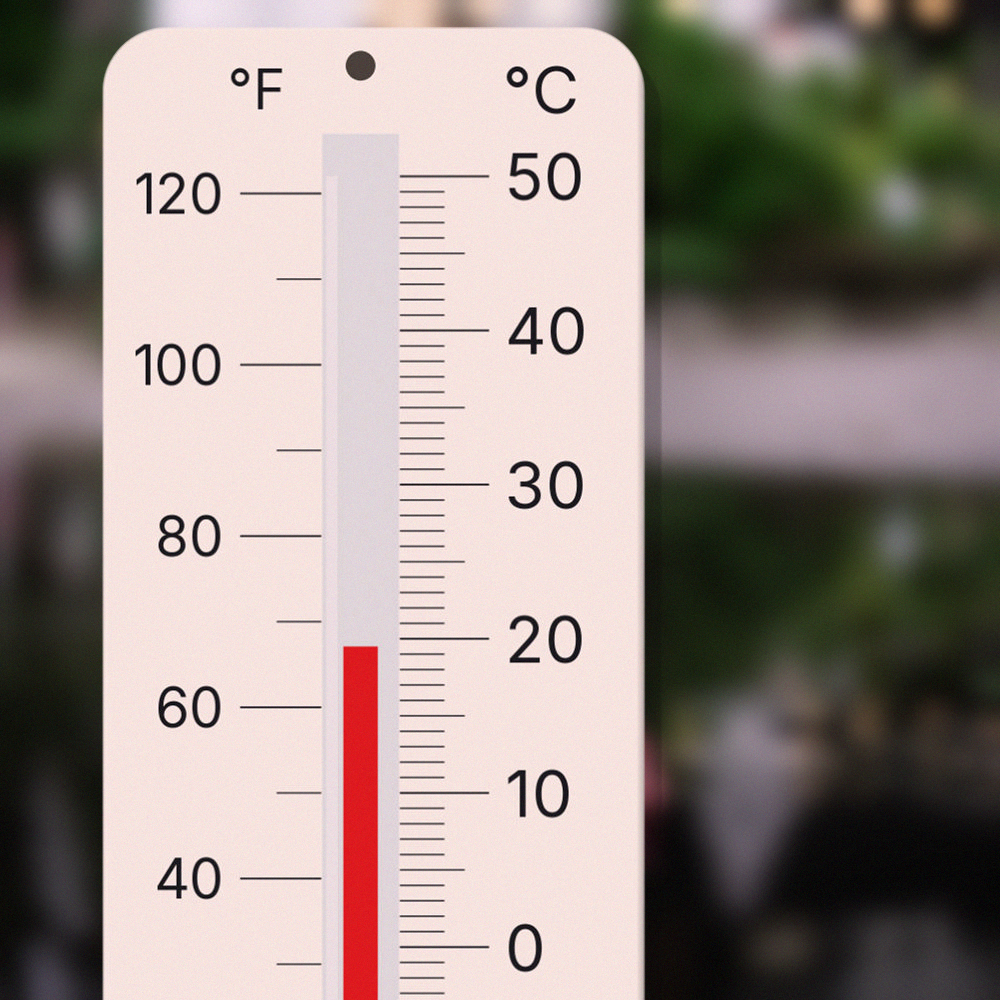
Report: 19.5 °C
